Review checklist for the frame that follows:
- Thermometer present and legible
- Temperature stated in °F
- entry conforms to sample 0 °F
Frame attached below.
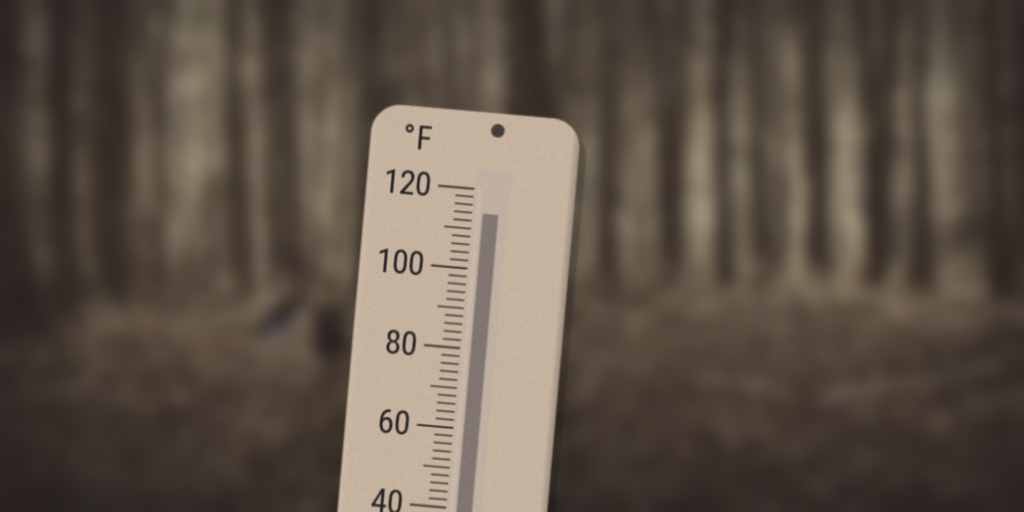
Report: 114 °F
